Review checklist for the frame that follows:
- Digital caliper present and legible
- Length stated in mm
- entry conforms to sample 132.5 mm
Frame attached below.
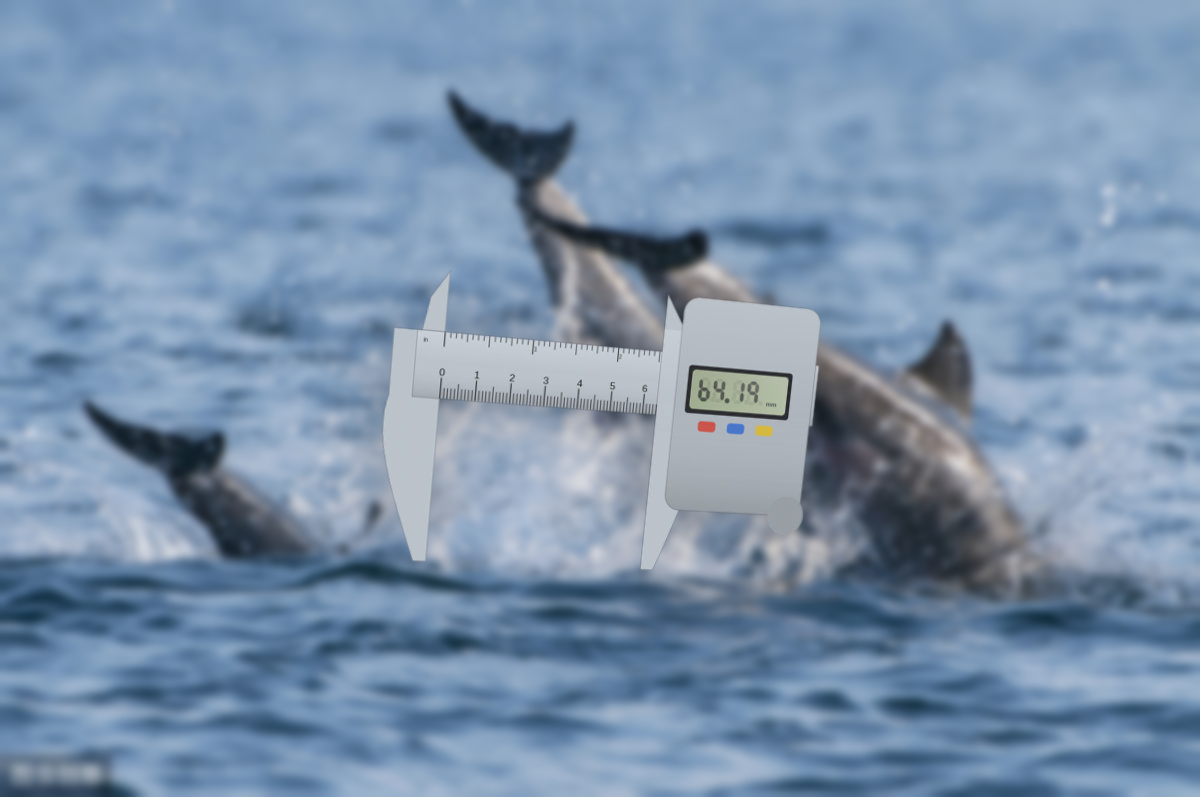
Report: 64.19 mm
